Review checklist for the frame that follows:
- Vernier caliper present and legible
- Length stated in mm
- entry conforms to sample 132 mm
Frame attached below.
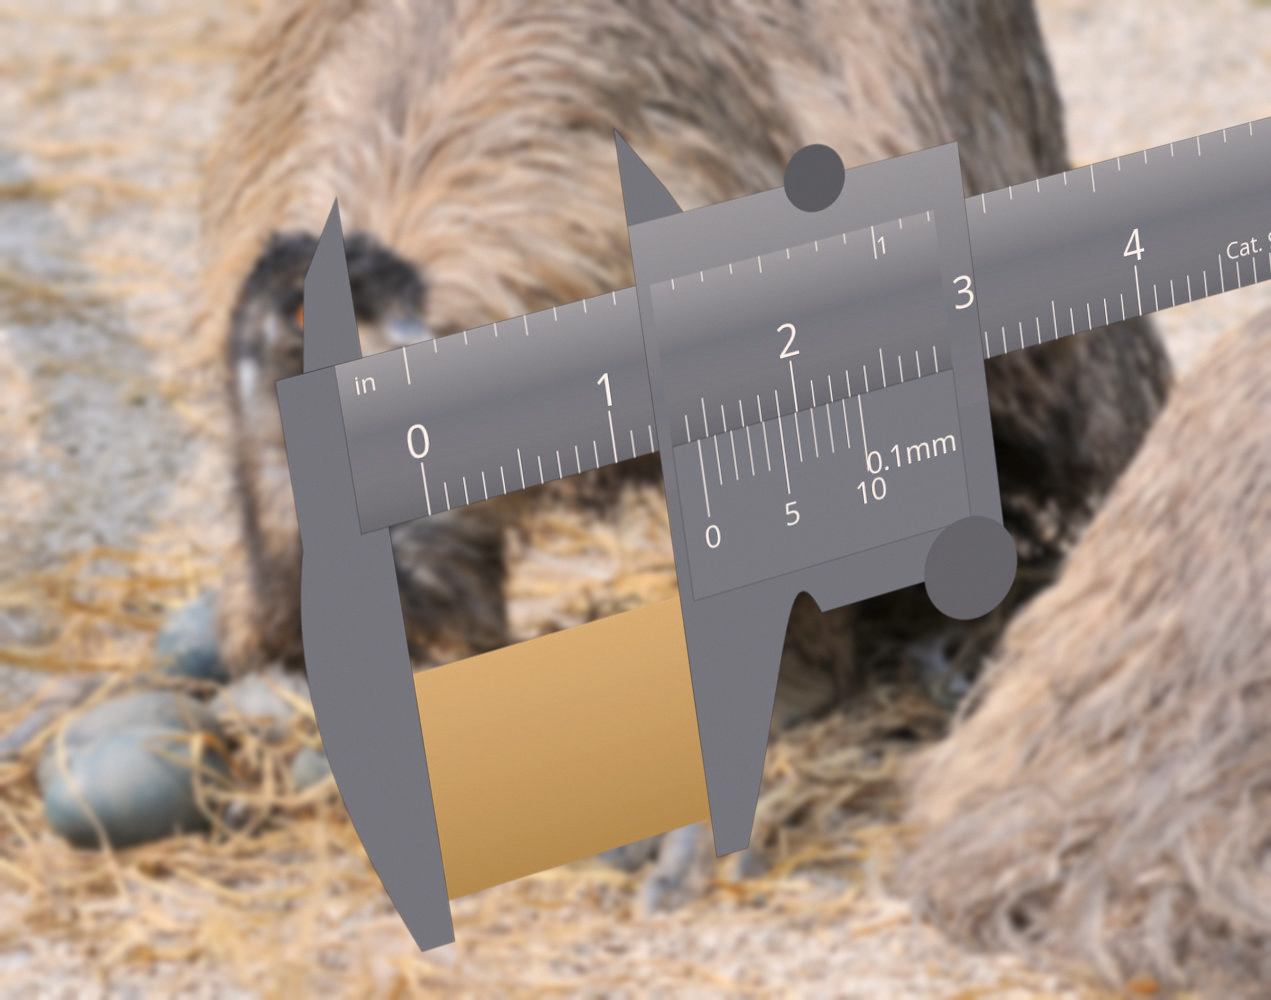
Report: 14.5 mm
